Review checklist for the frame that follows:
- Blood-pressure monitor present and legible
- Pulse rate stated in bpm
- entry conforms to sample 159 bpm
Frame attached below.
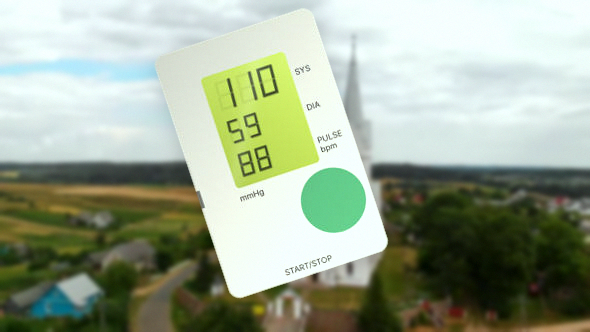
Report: 88 bpm
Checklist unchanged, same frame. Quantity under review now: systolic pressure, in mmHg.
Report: 110 mmHg
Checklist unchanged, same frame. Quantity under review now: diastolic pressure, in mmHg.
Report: 59 mmHg
